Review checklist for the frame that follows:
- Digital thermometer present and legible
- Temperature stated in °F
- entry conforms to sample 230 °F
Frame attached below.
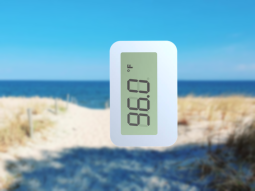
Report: 96.0 °F
